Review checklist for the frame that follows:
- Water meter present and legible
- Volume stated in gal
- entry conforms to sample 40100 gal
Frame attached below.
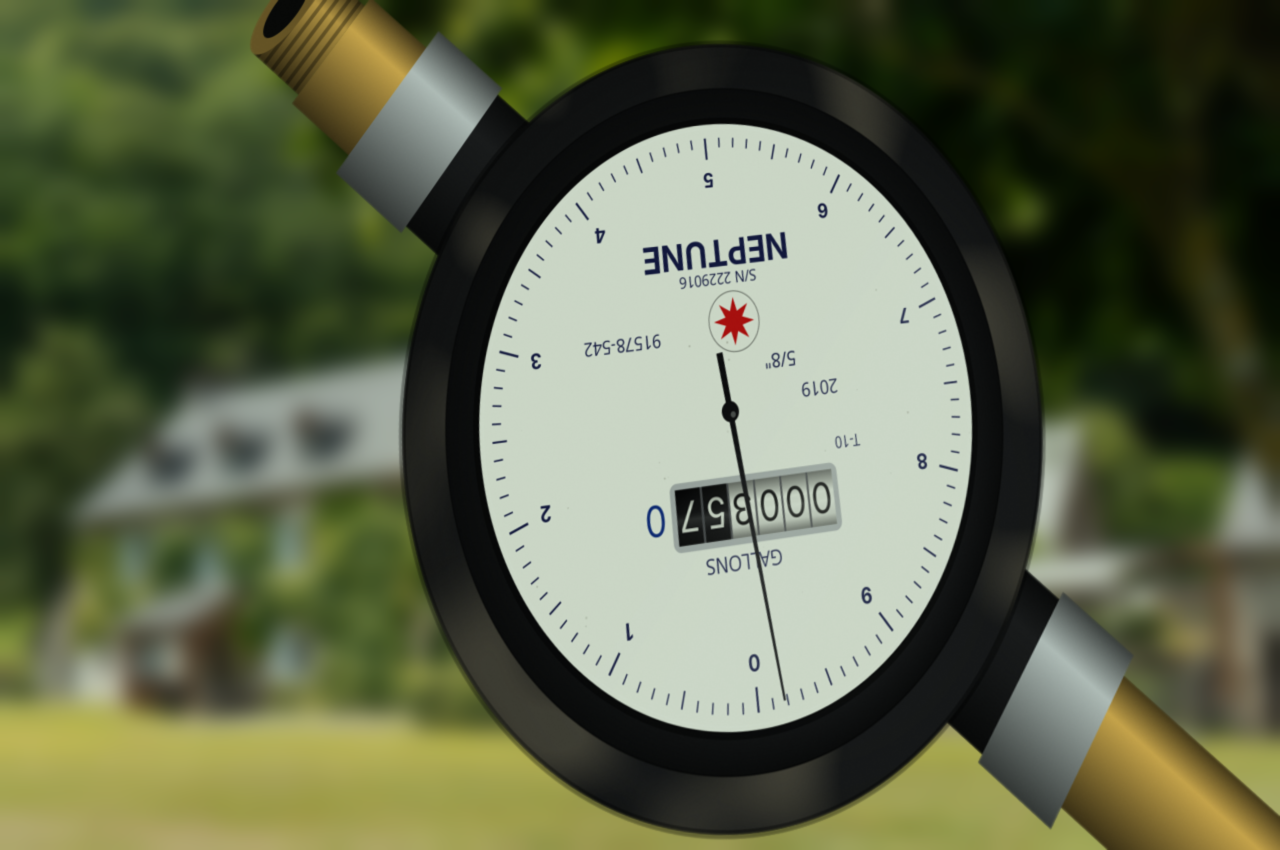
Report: 3569.8 gal
